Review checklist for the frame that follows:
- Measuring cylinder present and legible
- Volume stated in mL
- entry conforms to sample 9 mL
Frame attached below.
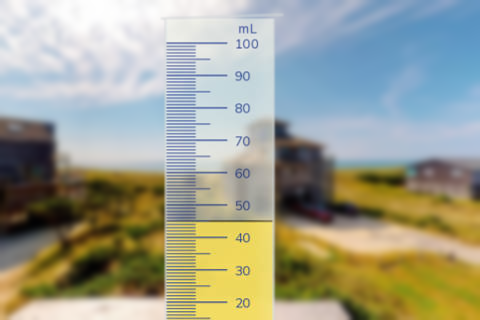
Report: 45 mL
